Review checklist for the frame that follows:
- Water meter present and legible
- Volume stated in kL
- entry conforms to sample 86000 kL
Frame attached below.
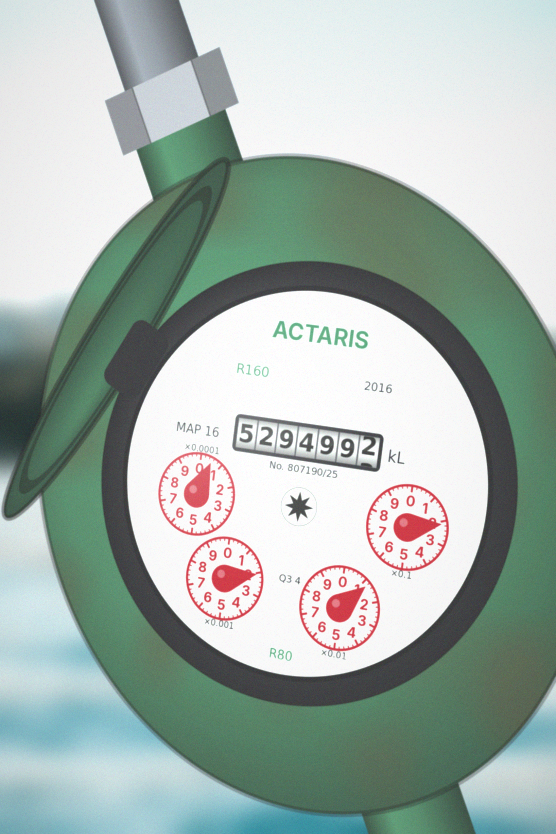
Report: 5294992.2120 kL
